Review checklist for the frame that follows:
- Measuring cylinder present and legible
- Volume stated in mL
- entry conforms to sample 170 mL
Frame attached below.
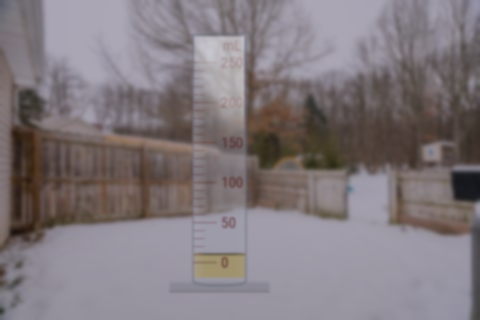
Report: 10 mL
